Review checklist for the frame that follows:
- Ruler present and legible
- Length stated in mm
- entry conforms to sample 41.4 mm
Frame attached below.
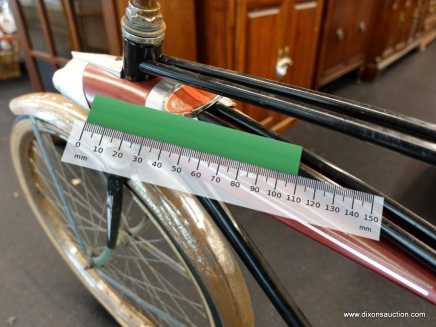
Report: 110 mm
